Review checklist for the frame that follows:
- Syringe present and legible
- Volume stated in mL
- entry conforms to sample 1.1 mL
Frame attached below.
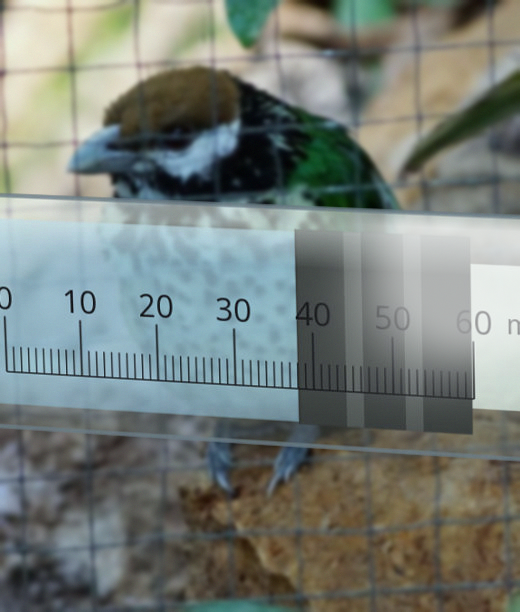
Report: 38 mL
